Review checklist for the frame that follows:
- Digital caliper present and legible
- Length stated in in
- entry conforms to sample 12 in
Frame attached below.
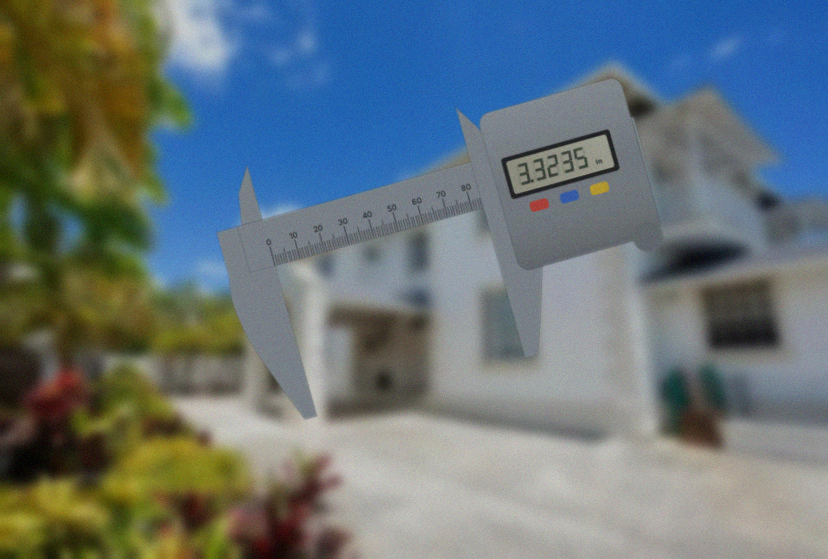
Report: 3.3235 in
